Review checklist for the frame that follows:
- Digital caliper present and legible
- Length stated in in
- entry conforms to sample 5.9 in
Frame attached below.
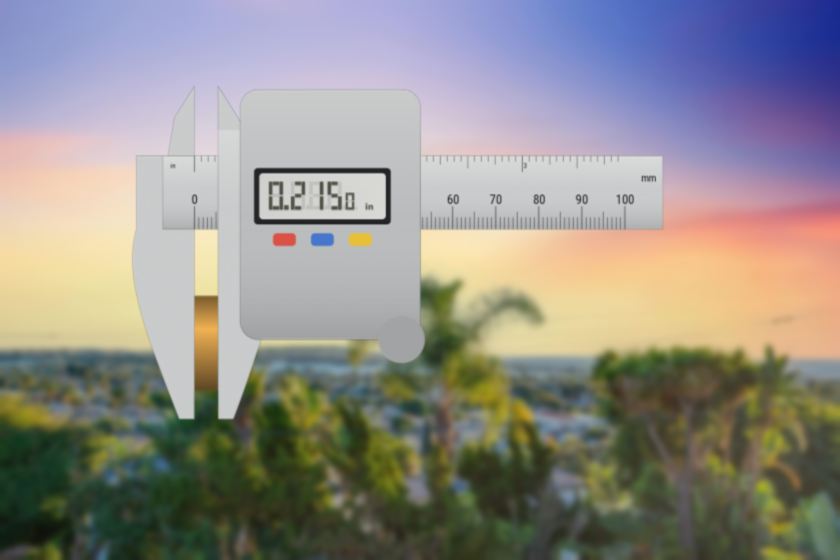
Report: 0.2150 in
